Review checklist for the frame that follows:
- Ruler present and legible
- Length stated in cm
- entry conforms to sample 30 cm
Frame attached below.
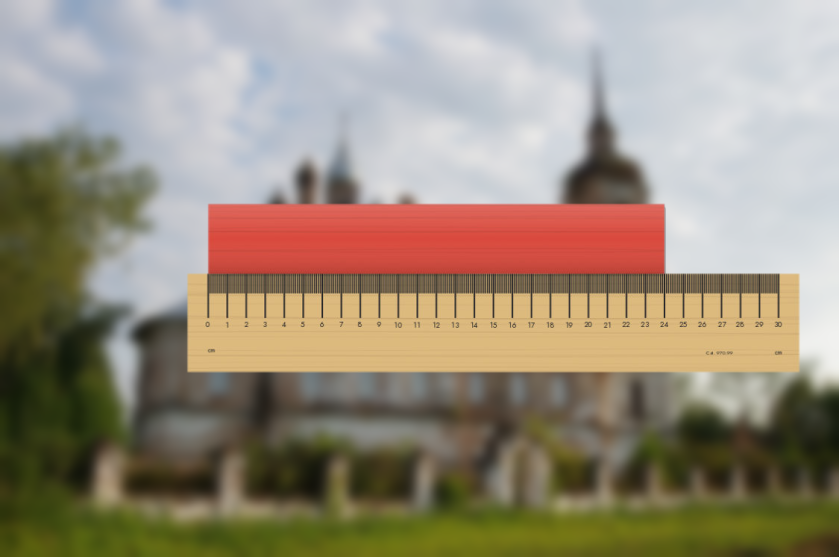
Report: 24 cm
